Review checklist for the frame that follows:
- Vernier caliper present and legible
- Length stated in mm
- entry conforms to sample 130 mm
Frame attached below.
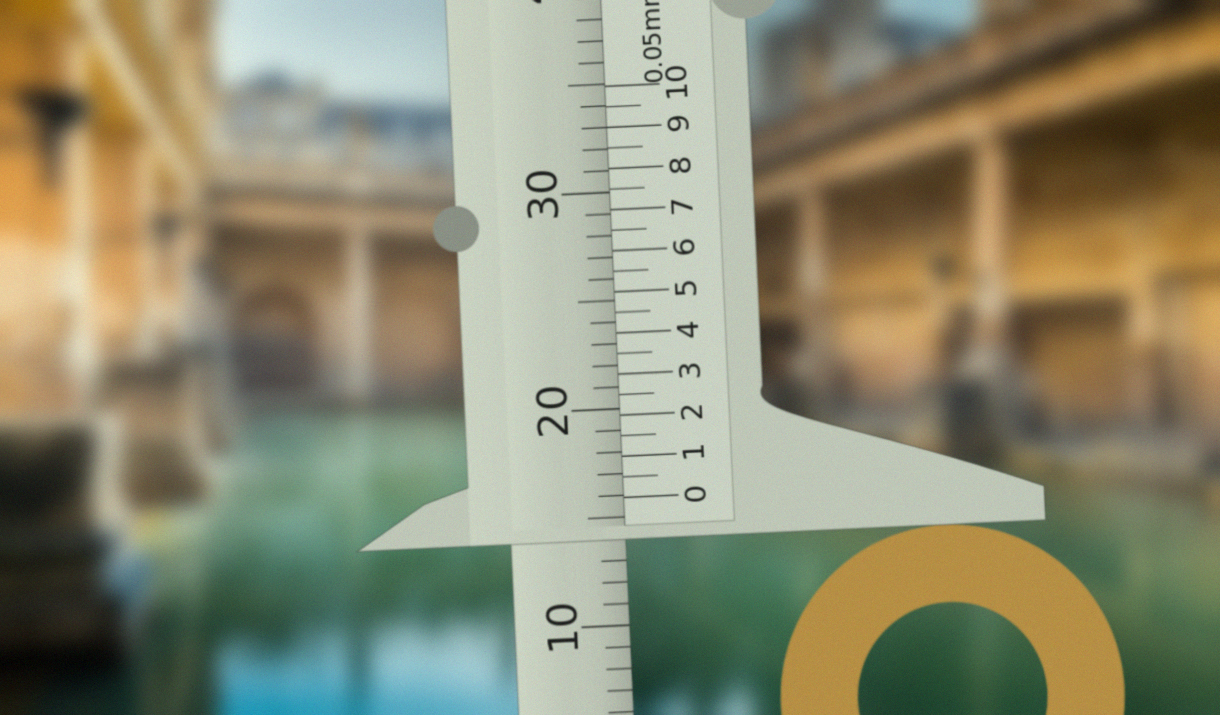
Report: 15.9 mm
